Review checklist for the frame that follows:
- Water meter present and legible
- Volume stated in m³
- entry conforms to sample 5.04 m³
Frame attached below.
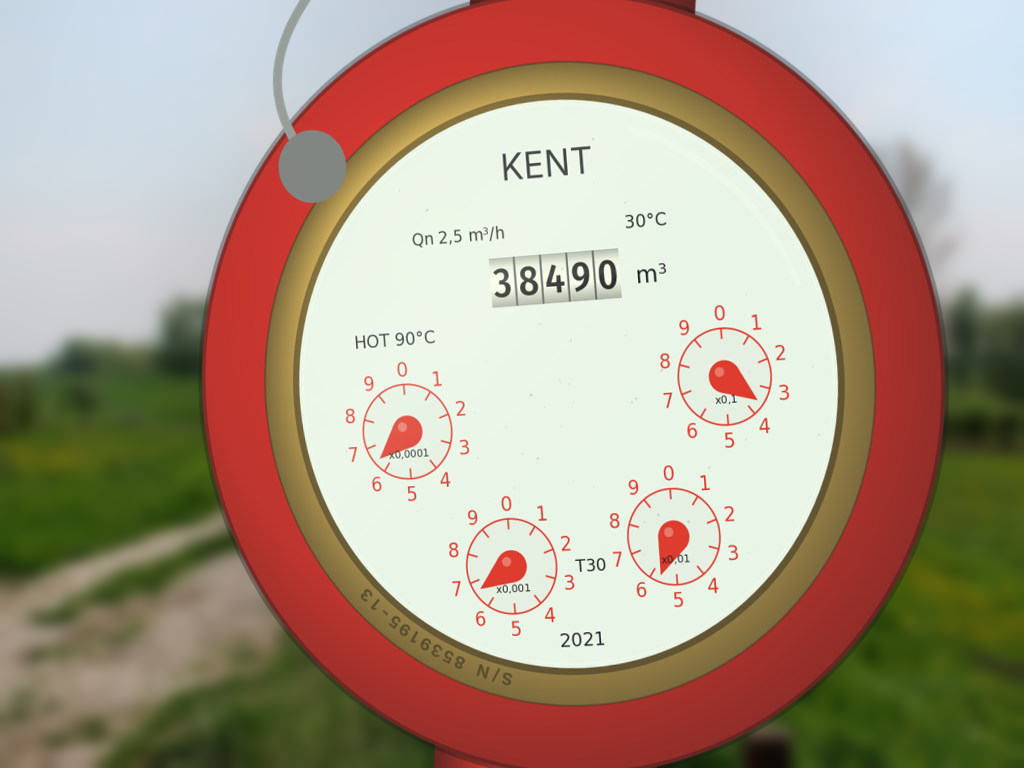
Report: 38490.3566 m³
